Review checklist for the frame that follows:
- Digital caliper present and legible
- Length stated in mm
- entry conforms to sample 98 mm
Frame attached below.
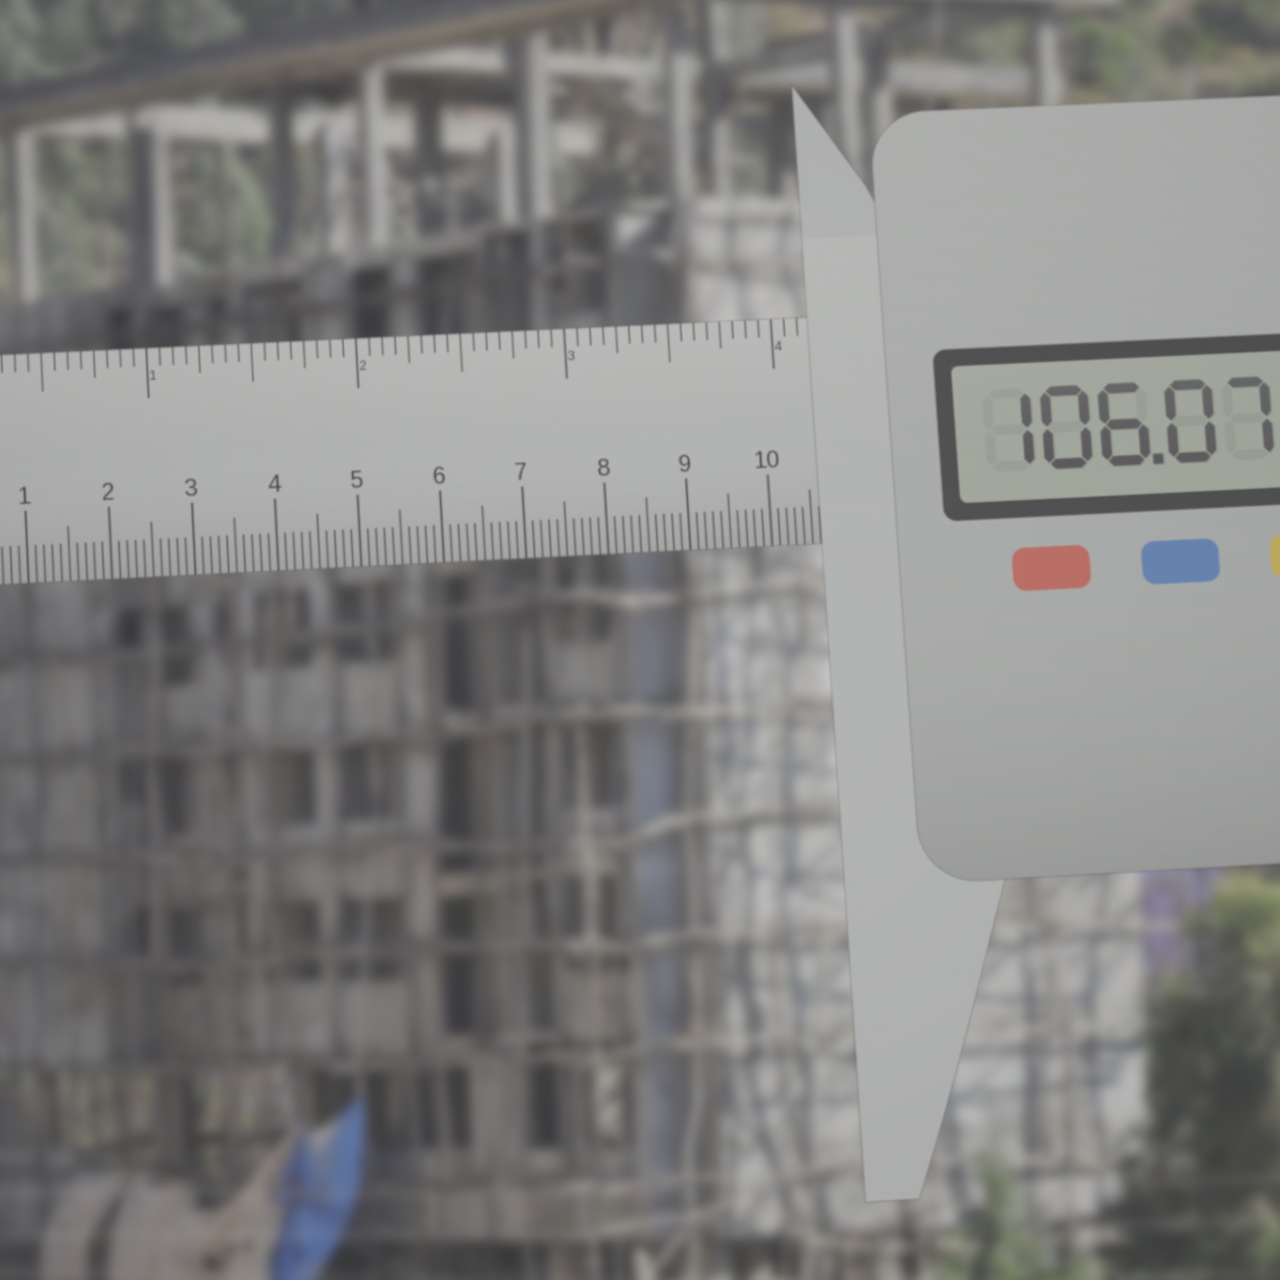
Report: 106.07 mm
